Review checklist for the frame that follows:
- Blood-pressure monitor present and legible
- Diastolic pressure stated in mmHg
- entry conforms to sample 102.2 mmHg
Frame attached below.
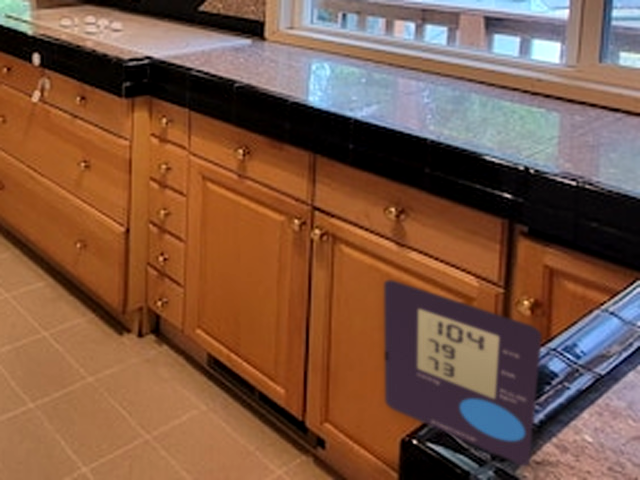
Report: 79 mmHg
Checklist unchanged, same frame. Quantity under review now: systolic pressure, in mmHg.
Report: 104 mmHg
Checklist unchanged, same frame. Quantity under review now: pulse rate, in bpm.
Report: 73 bpm
